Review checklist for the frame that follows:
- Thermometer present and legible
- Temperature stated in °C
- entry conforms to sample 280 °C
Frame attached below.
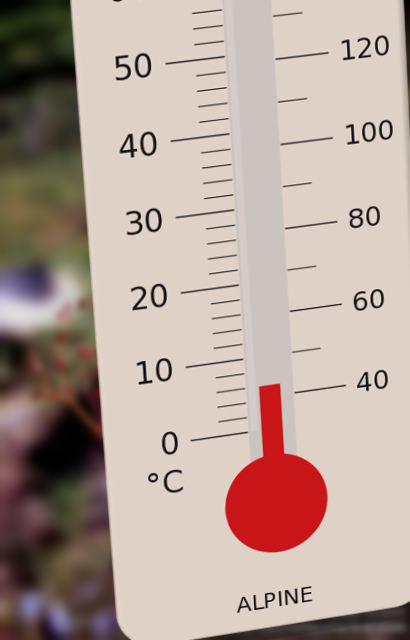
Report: 6 °C
